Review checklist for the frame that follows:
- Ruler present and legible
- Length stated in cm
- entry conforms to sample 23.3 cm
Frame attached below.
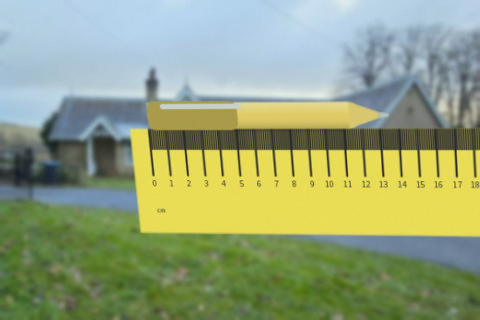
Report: 13.5 cm
